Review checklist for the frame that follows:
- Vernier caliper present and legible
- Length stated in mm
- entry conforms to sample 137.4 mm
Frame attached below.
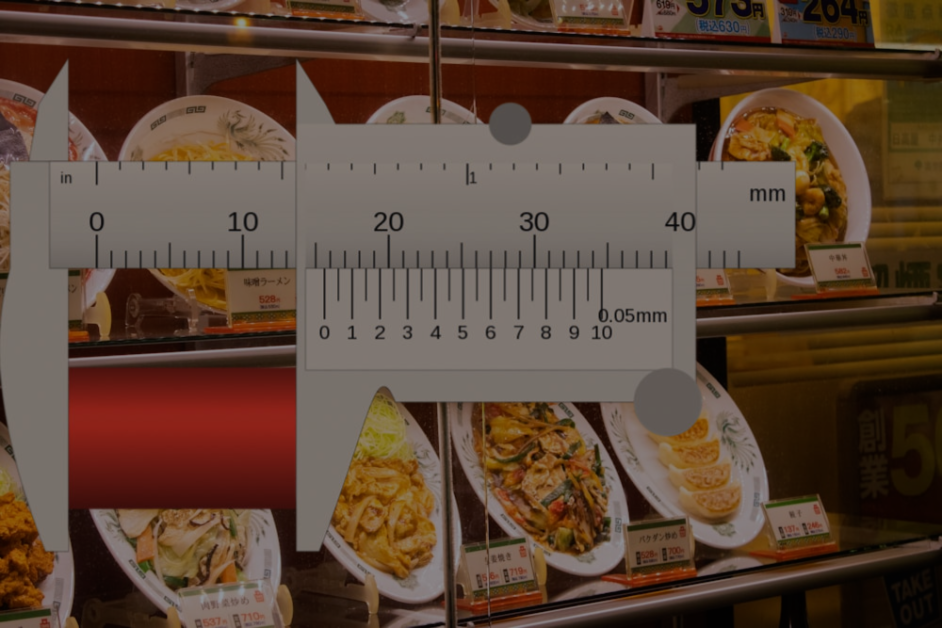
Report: 15.6 mm
